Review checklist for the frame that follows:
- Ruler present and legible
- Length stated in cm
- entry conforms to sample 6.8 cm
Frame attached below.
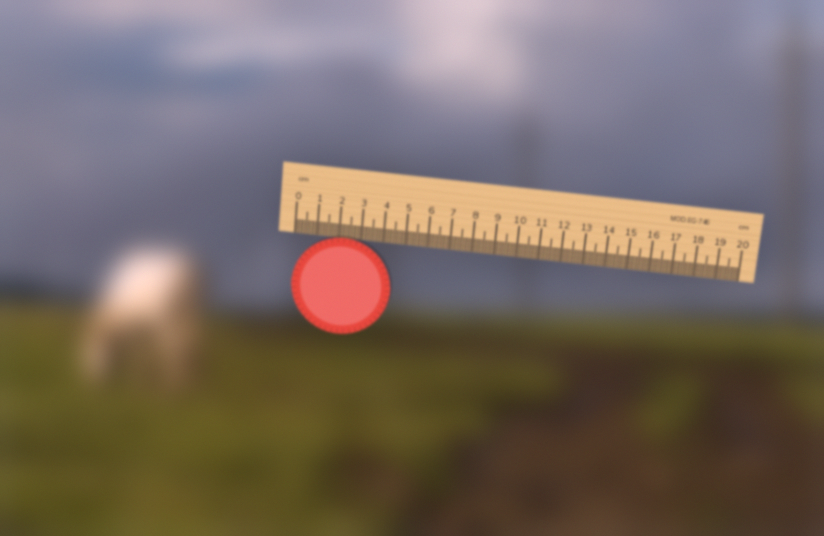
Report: 4.5 cm
